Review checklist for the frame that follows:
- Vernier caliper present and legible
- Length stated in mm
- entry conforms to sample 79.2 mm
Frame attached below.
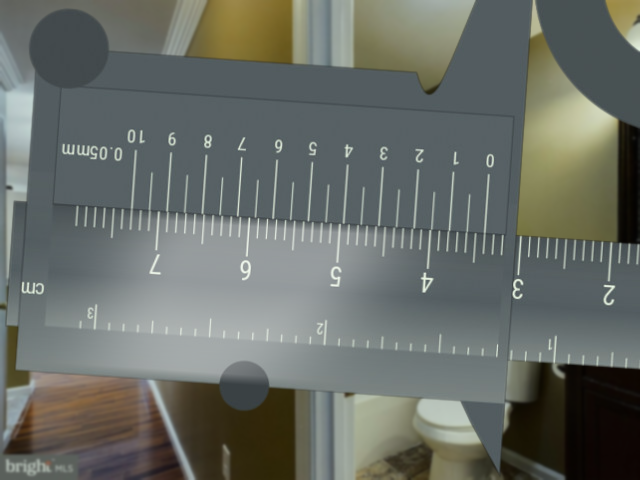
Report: 34.0 mm
